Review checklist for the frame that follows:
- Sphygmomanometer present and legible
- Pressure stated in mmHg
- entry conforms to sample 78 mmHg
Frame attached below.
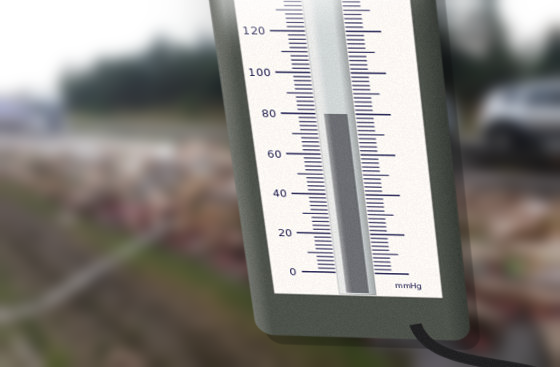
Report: 80 mmHg
